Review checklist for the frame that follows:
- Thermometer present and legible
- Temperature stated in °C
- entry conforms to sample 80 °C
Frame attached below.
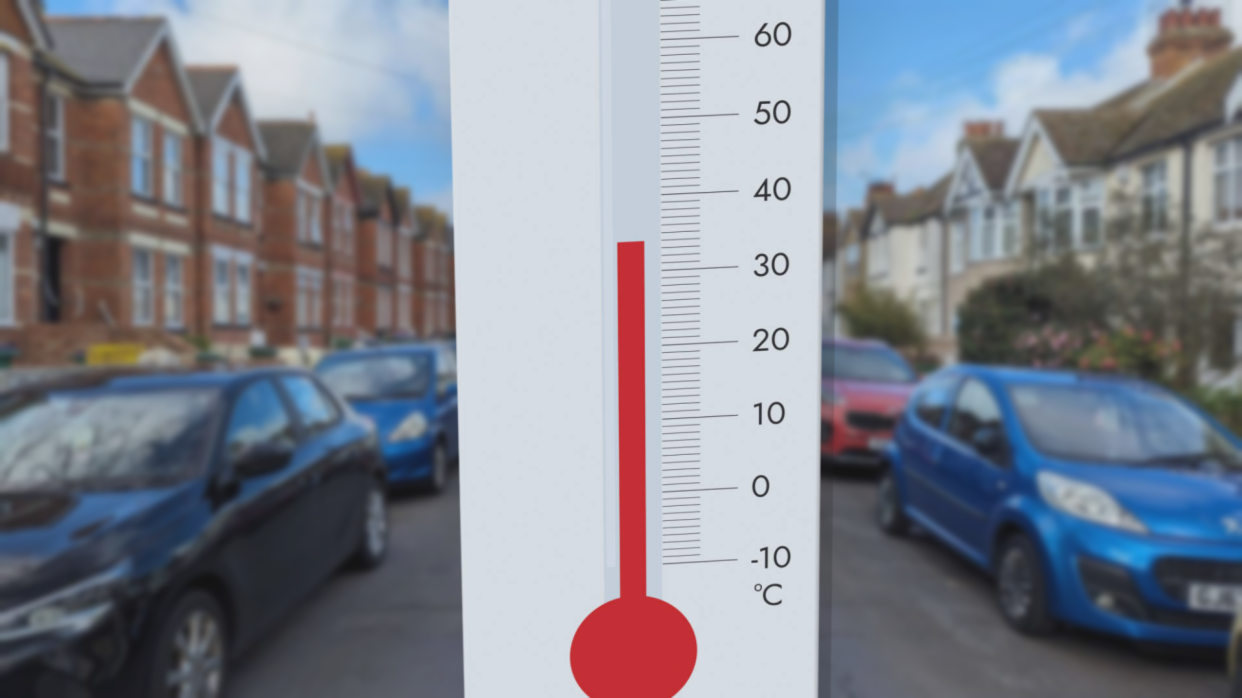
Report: 34 °C
